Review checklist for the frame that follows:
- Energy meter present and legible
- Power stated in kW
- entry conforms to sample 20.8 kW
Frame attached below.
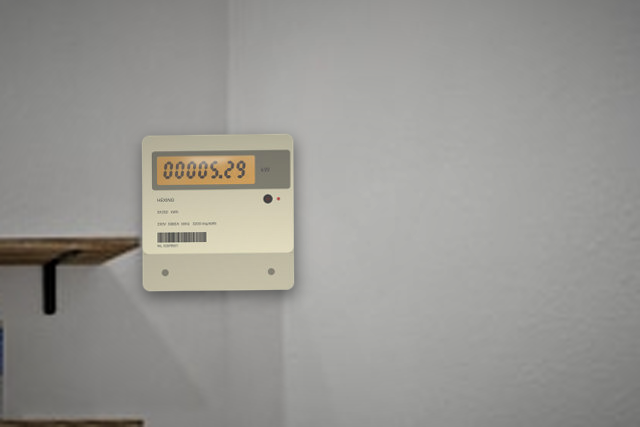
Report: 5.29 kW
